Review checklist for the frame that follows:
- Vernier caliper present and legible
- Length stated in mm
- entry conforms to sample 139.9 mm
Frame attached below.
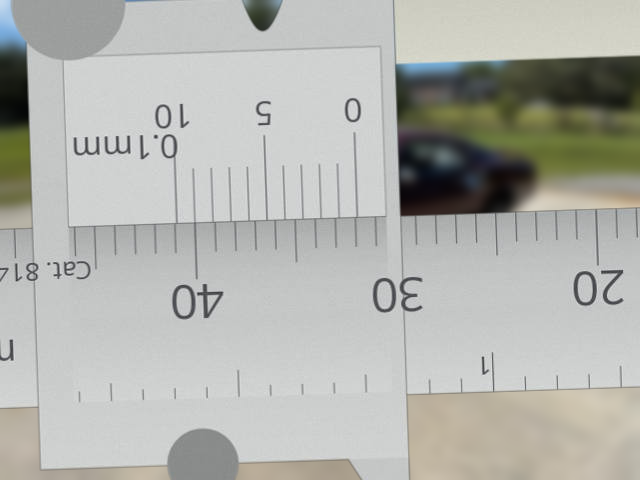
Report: 31.9 mm
